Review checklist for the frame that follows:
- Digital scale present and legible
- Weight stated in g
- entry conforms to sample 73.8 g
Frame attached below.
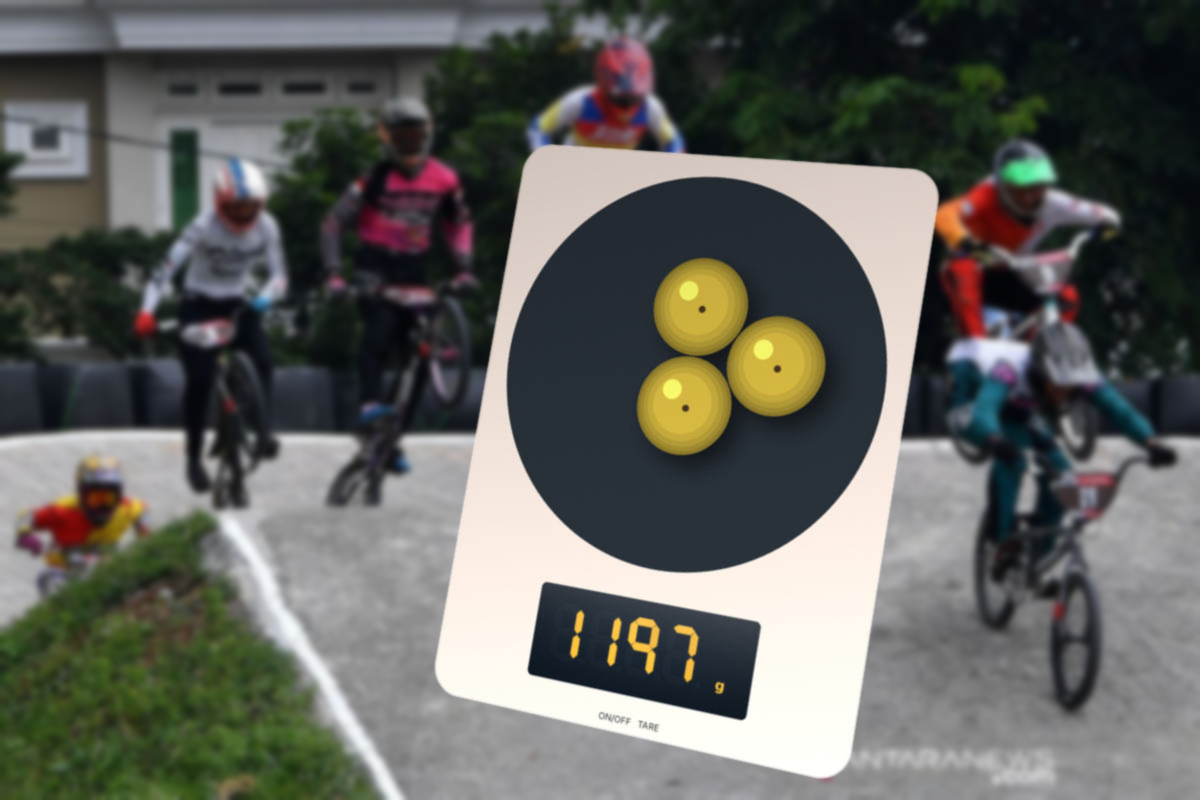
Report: 1197 g
